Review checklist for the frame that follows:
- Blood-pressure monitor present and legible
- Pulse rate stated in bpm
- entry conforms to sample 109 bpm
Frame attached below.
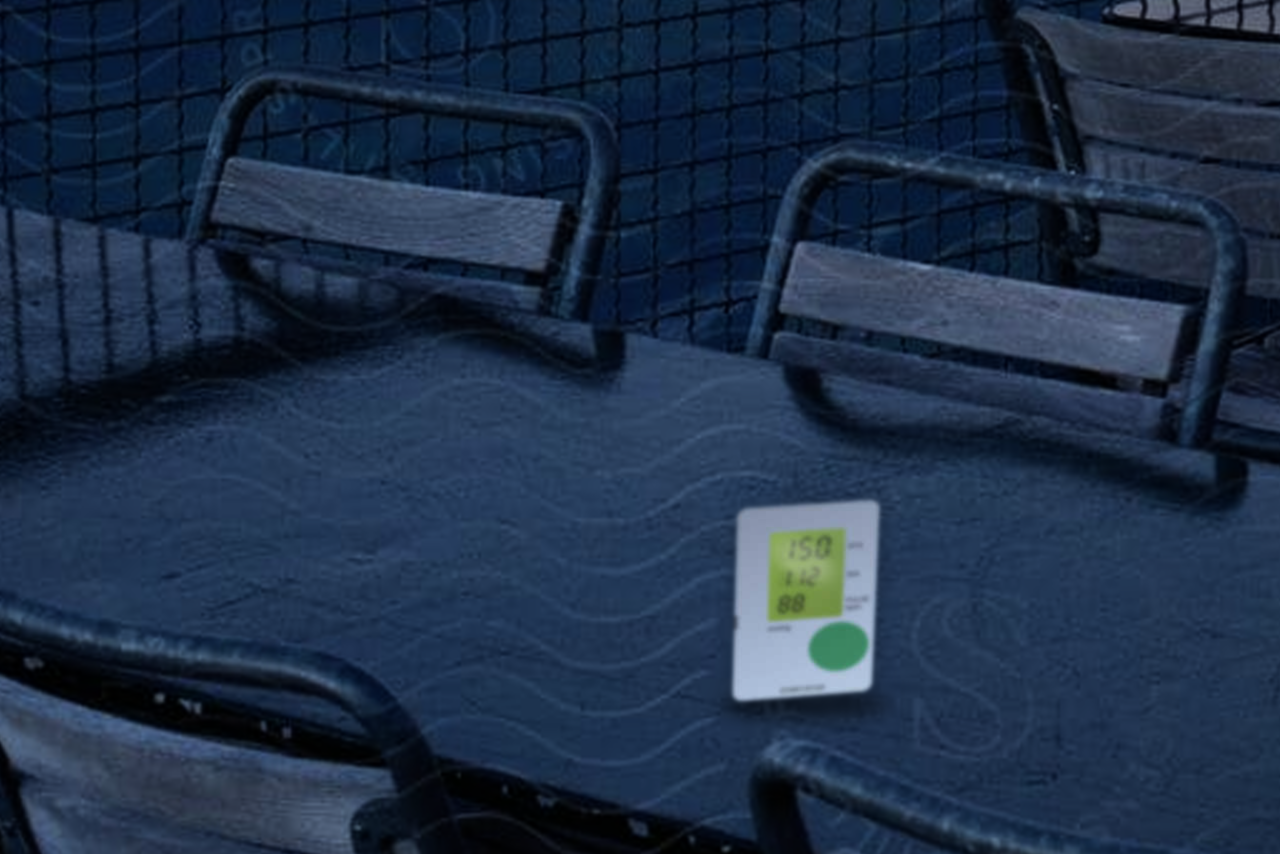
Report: 88 bpm
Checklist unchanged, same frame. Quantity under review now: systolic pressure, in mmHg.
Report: 150 mmHg
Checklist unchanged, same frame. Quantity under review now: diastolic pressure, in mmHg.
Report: 112 mmHg
